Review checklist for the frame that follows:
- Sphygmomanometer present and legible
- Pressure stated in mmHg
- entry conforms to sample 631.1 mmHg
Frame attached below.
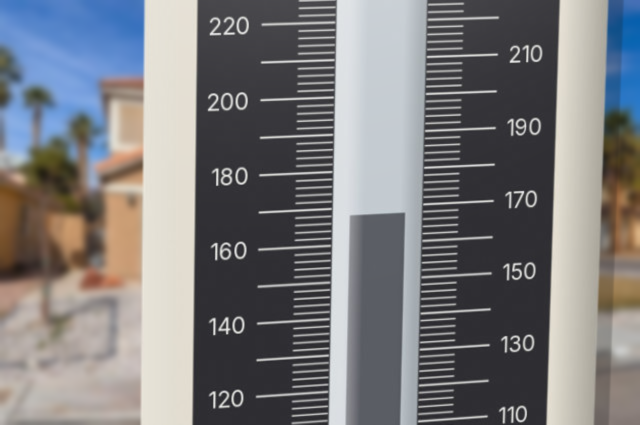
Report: 168 mmHg
